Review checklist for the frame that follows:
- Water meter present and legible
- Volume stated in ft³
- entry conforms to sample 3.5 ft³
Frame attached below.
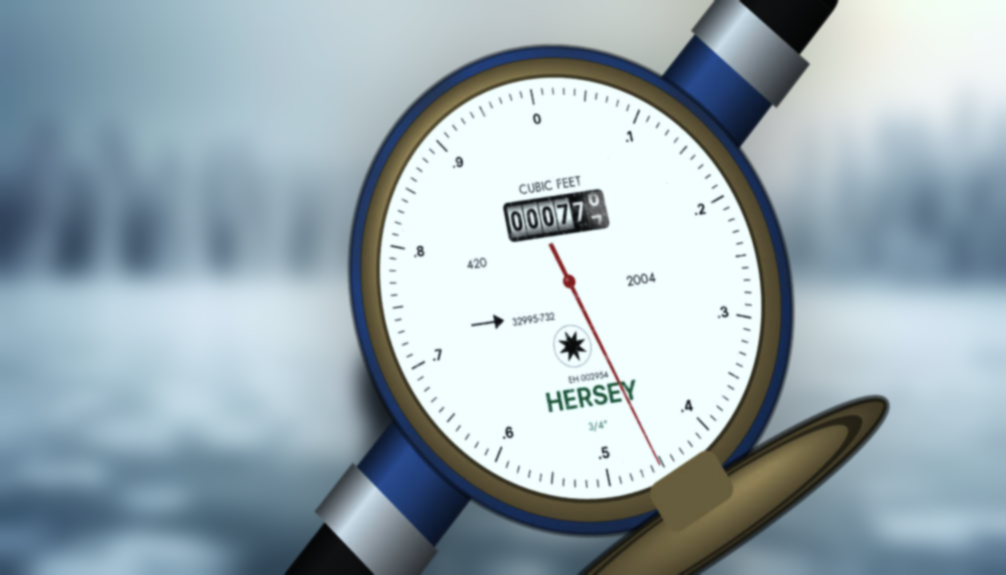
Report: 776.45 ft³
